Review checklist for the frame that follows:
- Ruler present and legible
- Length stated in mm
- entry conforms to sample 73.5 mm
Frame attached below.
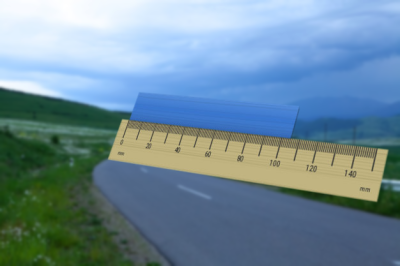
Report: 105 mm
